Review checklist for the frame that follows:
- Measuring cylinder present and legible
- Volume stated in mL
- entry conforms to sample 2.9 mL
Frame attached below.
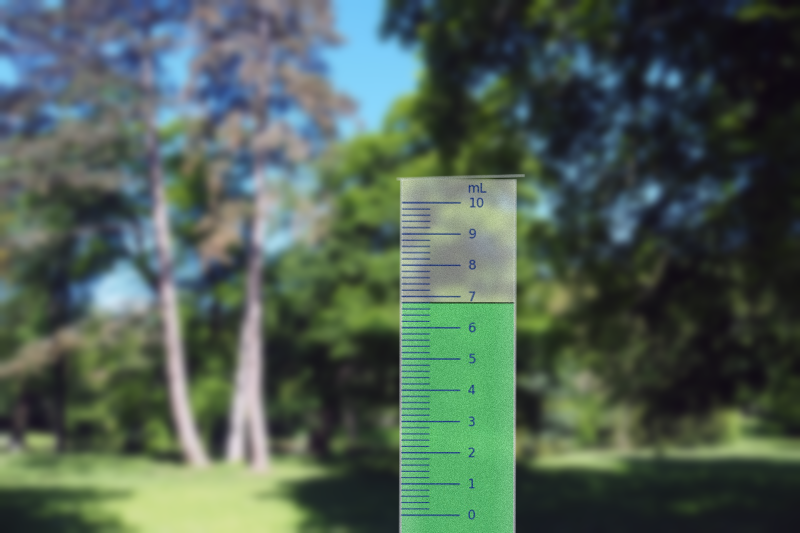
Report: 6.8 mL
